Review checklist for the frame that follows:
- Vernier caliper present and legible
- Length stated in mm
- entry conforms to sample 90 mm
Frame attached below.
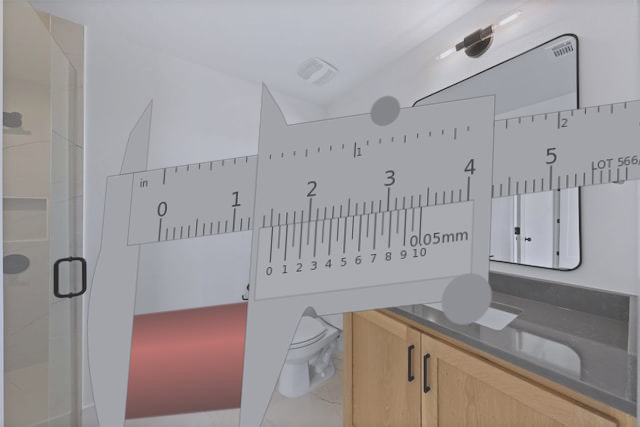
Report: 15.2 mm
